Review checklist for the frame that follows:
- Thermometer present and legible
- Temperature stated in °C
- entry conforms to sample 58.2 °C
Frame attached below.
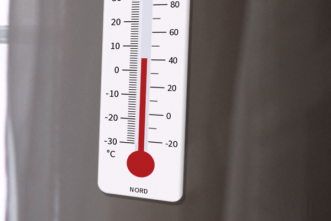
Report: 5 °C
